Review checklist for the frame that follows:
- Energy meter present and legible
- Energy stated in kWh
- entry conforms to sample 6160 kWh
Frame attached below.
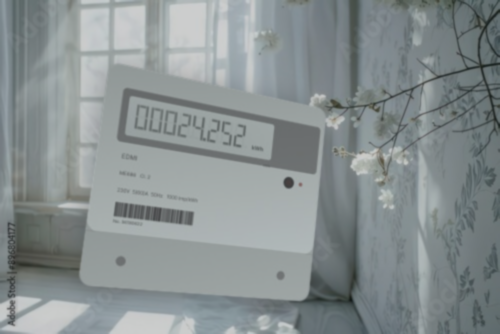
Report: 24.252 kWh
